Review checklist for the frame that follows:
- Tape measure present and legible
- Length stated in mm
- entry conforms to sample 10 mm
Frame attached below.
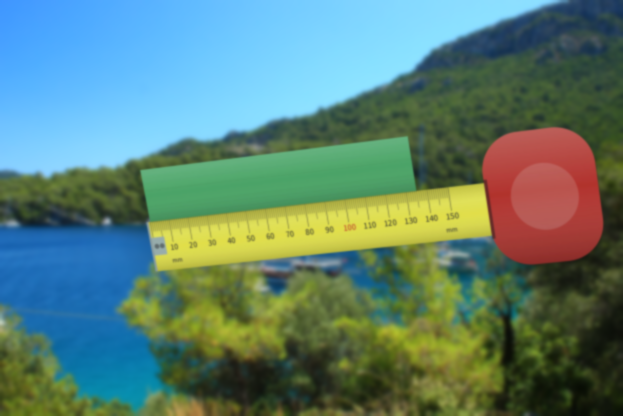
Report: 135 mm
